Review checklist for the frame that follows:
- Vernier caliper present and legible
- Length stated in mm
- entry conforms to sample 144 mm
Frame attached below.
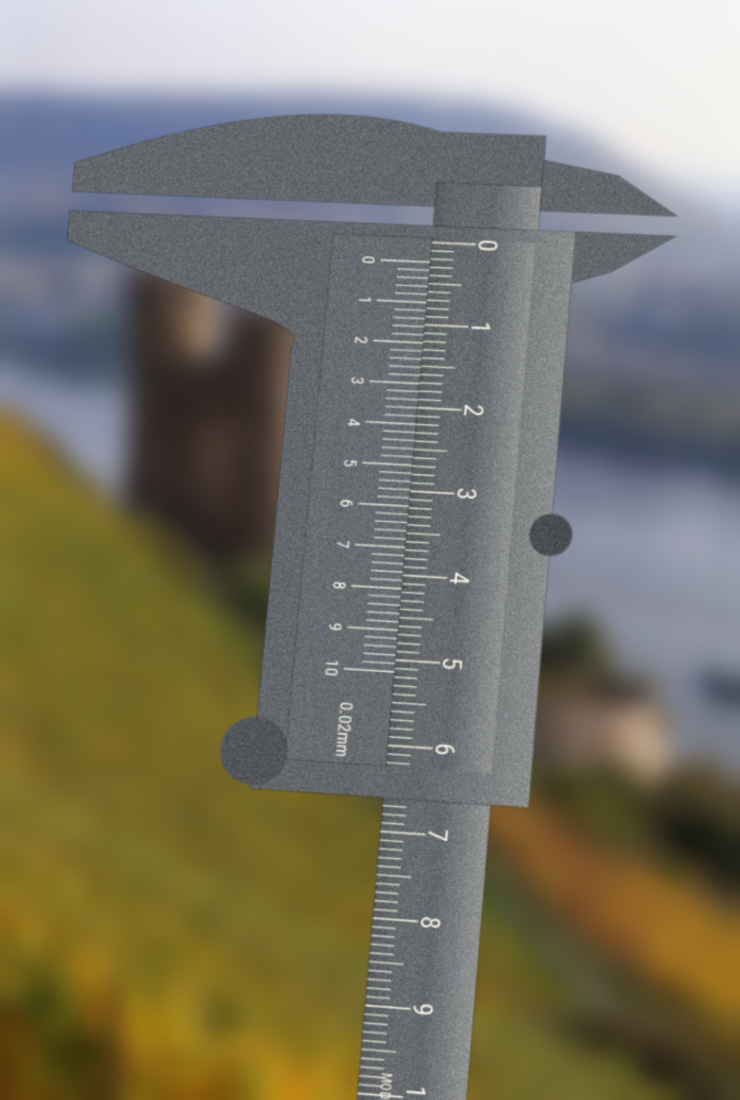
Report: 2.4 mm
